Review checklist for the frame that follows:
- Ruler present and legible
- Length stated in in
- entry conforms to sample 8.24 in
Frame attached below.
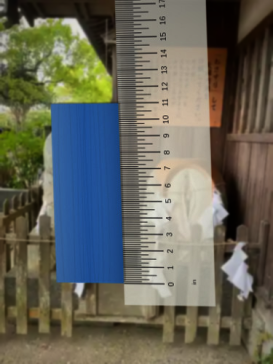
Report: 11 in
